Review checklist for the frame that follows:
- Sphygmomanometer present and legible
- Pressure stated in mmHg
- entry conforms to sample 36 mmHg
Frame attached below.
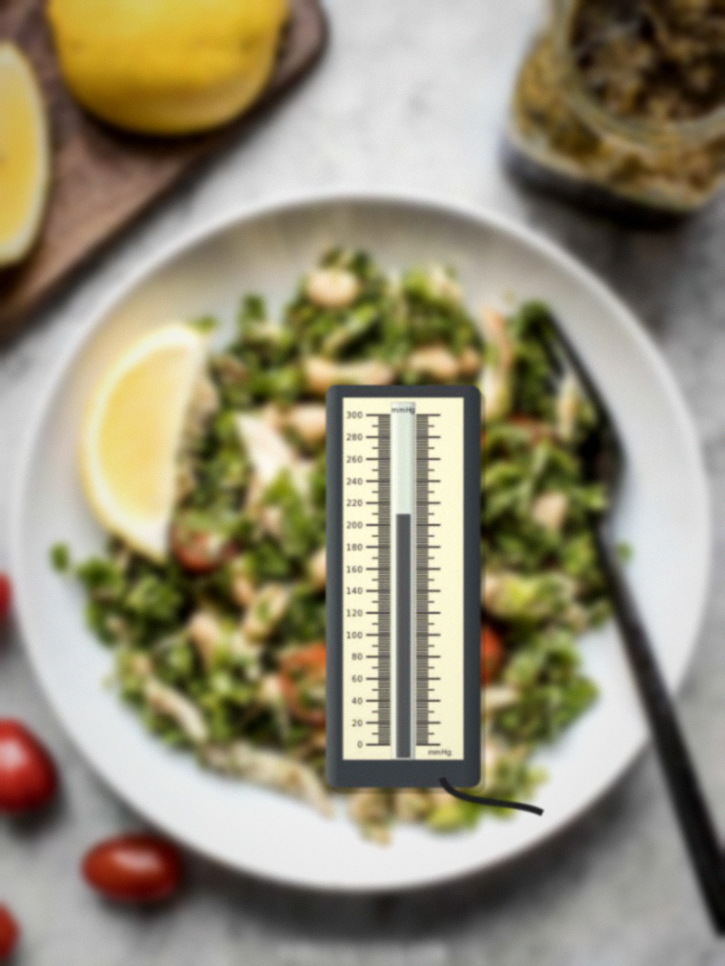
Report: 210 mmHg
